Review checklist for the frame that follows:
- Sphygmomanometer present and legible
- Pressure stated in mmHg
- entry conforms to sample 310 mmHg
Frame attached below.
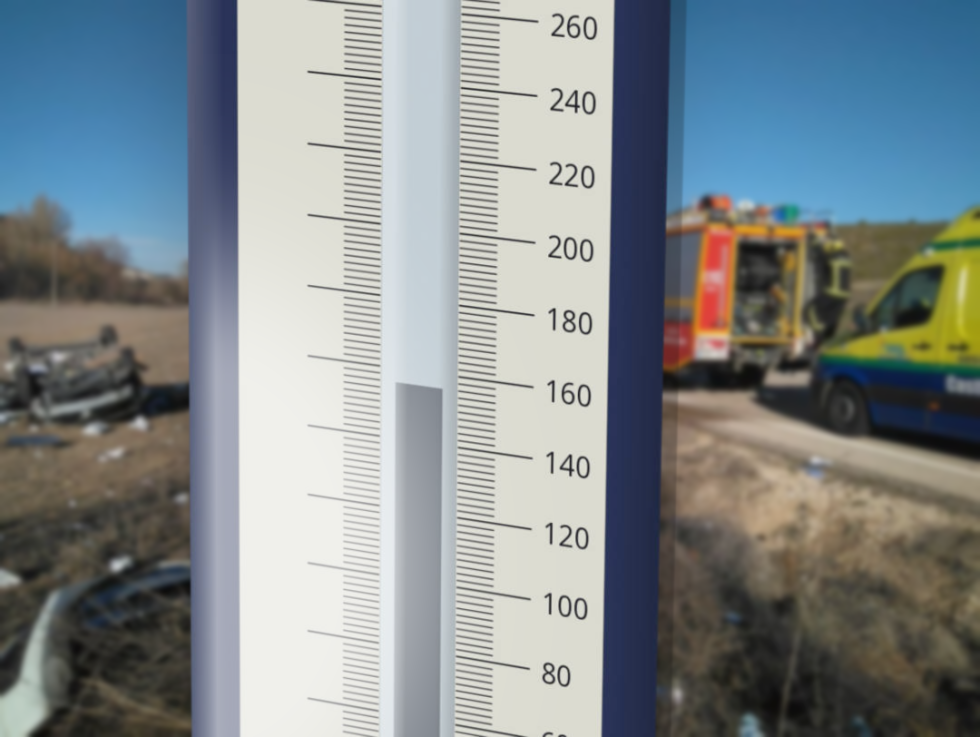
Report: 156 mmHg
